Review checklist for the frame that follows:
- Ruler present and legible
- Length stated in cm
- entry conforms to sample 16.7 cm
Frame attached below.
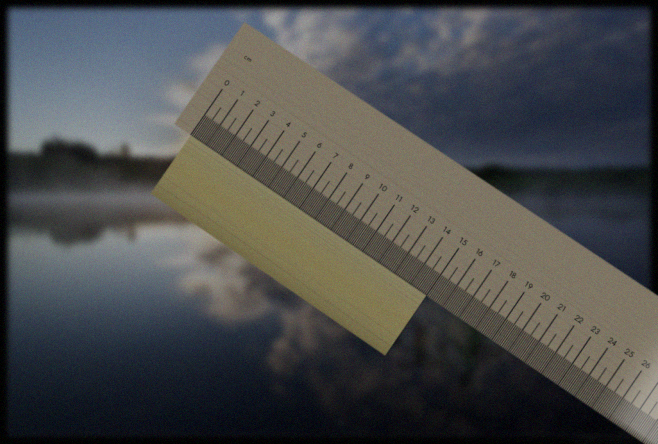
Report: 15 cm
